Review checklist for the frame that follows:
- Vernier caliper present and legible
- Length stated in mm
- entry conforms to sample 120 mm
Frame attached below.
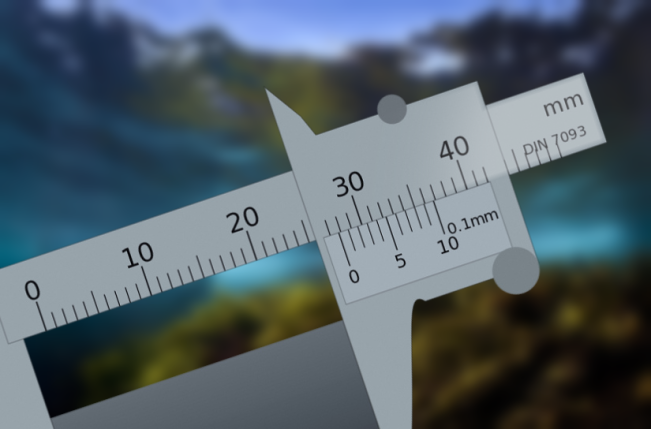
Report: 27.8 mm
